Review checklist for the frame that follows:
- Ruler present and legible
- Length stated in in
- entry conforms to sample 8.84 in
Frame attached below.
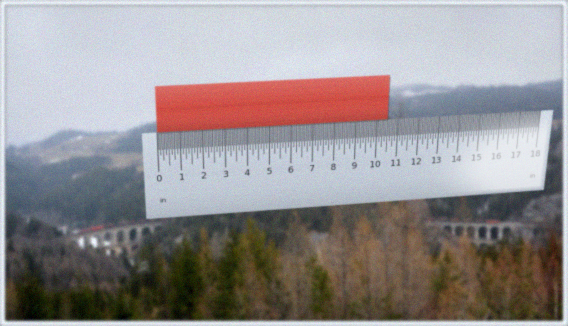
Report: 10.5 in
